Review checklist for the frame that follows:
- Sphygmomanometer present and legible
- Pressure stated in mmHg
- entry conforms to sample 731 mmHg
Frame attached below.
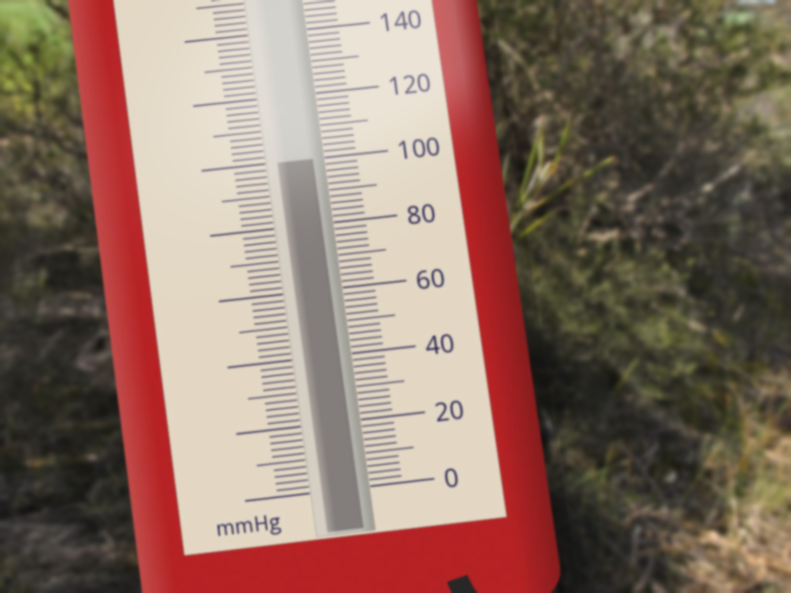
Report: 100 mmHg
